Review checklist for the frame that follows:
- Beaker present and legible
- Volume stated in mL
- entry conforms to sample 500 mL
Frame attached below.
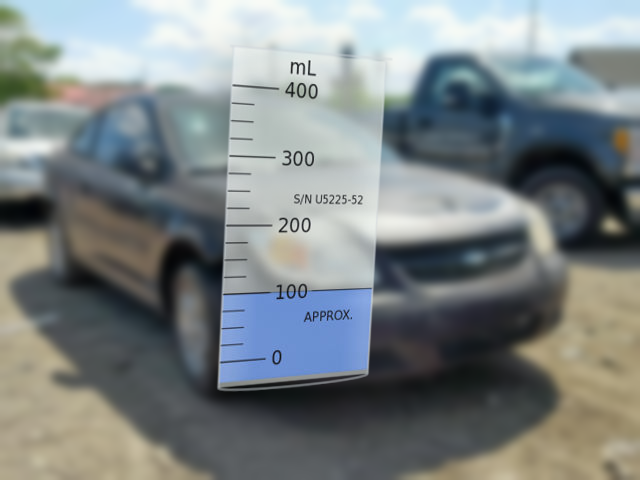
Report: 100 mL
